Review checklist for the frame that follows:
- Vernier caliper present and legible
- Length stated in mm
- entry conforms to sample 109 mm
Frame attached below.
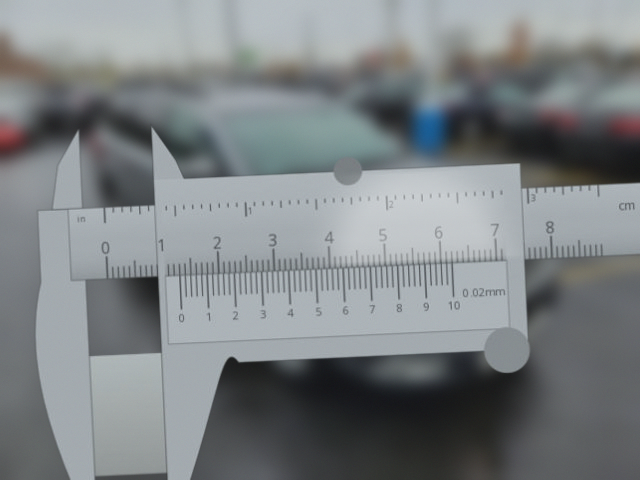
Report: 13.0 mm
